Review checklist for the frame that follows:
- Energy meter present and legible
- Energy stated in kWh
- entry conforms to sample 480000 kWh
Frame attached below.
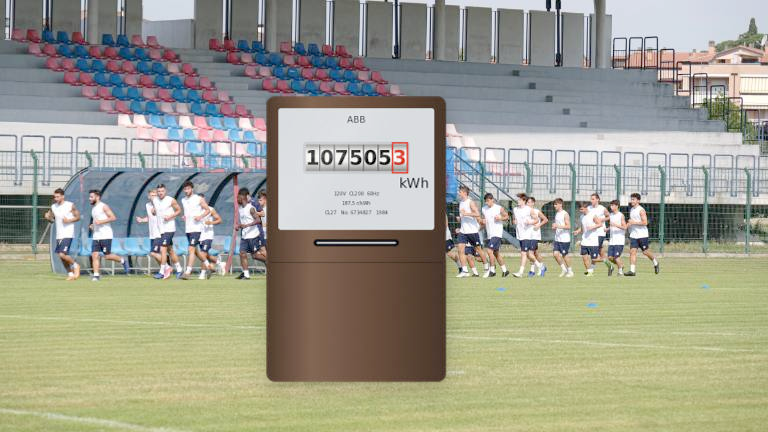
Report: 107505.3 kWh
